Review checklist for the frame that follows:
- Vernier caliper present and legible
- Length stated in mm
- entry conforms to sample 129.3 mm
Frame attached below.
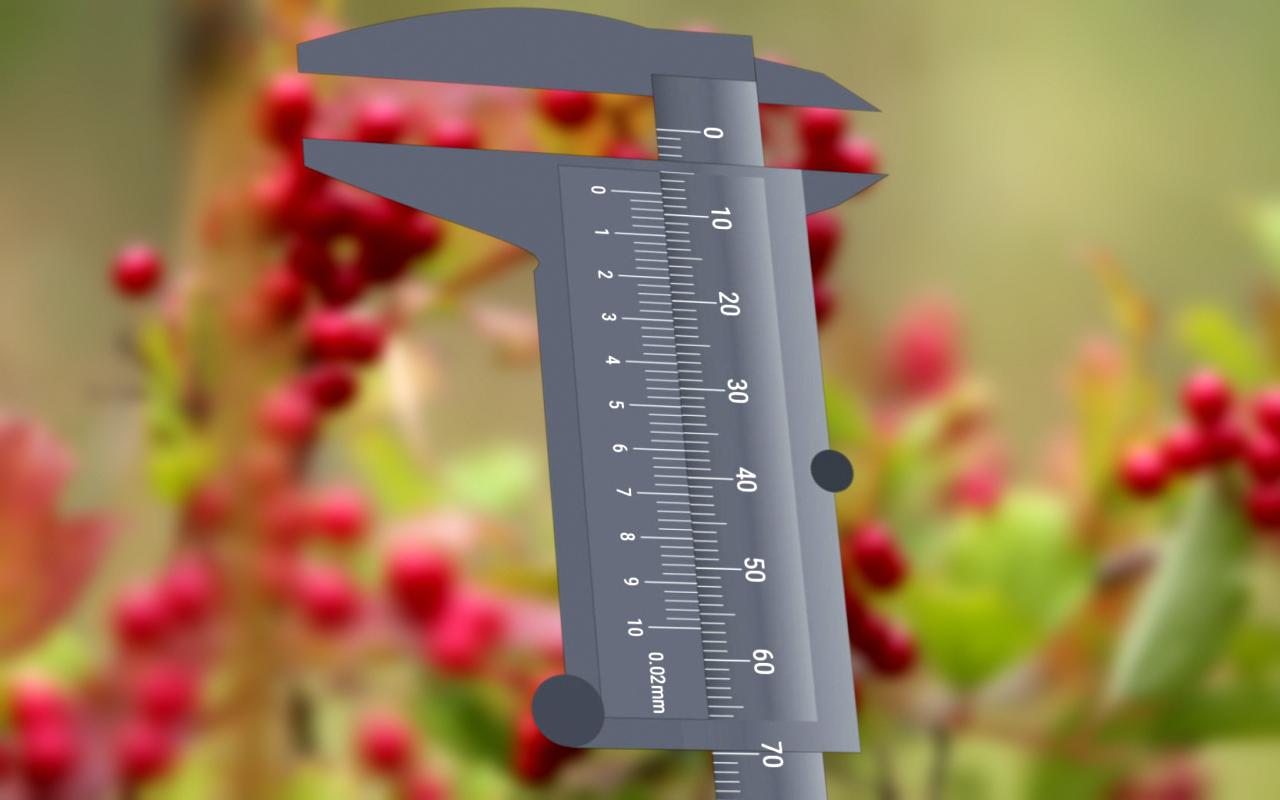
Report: 7.6 mm
